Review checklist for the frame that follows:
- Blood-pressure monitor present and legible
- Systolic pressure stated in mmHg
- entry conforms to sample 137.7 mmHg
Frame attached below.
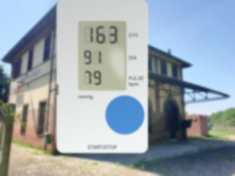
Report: 163 mmHg
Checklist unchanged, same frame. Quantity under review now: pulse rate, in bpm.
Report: 79 bpm
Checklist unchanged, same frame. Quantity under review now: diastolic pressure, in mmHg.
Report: 91 mmHg
